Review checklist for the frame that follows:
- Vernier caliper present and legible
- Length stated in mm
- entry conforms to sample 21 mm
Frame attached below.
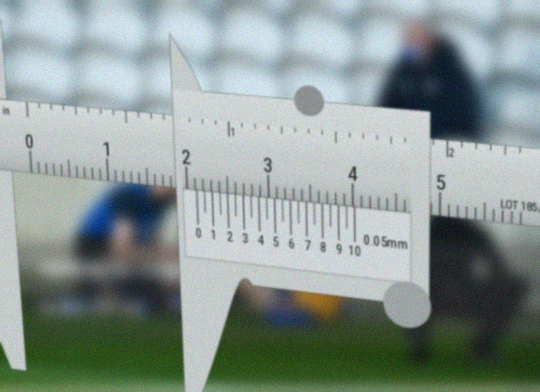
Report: 21.2 mm
